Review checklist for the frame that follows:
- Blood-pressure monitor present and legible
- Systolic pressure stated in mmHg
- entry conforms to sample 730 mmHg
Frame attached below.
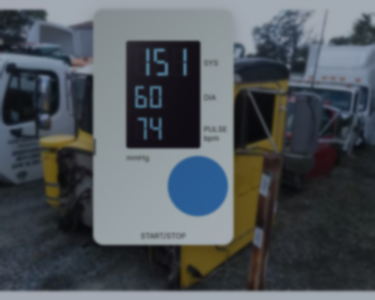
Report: 151 mmHg
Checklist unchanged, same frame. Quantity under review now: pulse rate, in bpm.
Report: 74 bpm
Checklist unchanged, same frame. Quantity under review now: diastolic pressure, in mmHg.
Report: 60 mmHg
